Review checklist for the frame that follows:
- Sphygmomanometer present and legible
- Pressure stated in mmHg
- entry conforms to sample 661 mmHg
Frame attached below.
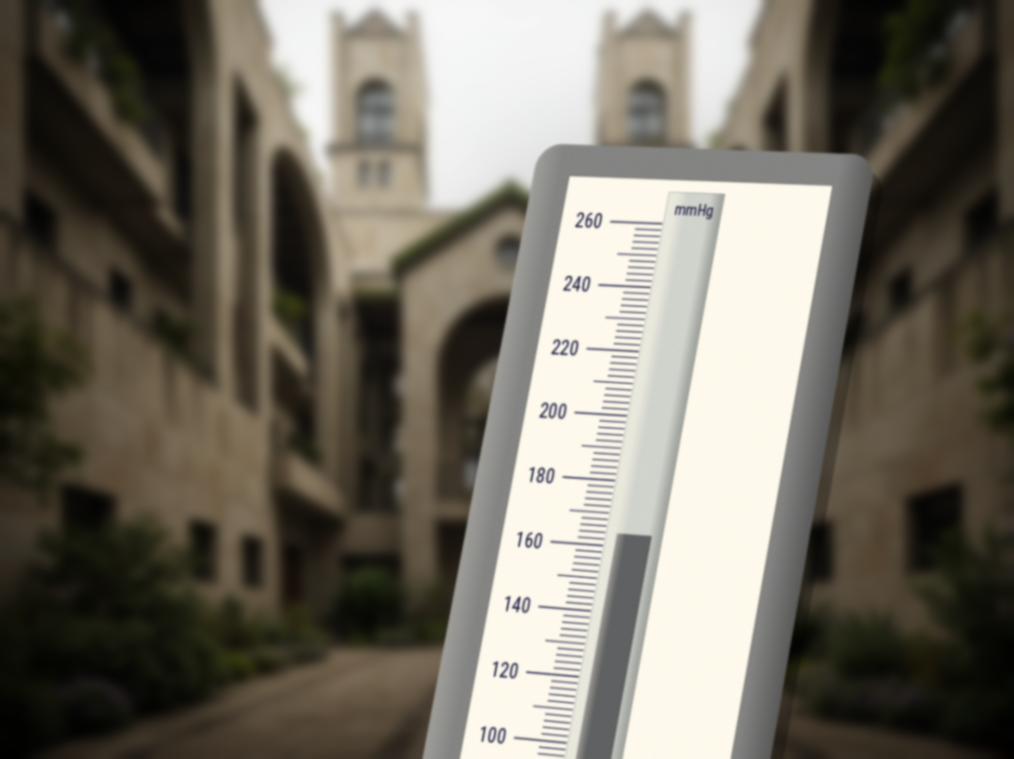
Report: 164 mmHg
